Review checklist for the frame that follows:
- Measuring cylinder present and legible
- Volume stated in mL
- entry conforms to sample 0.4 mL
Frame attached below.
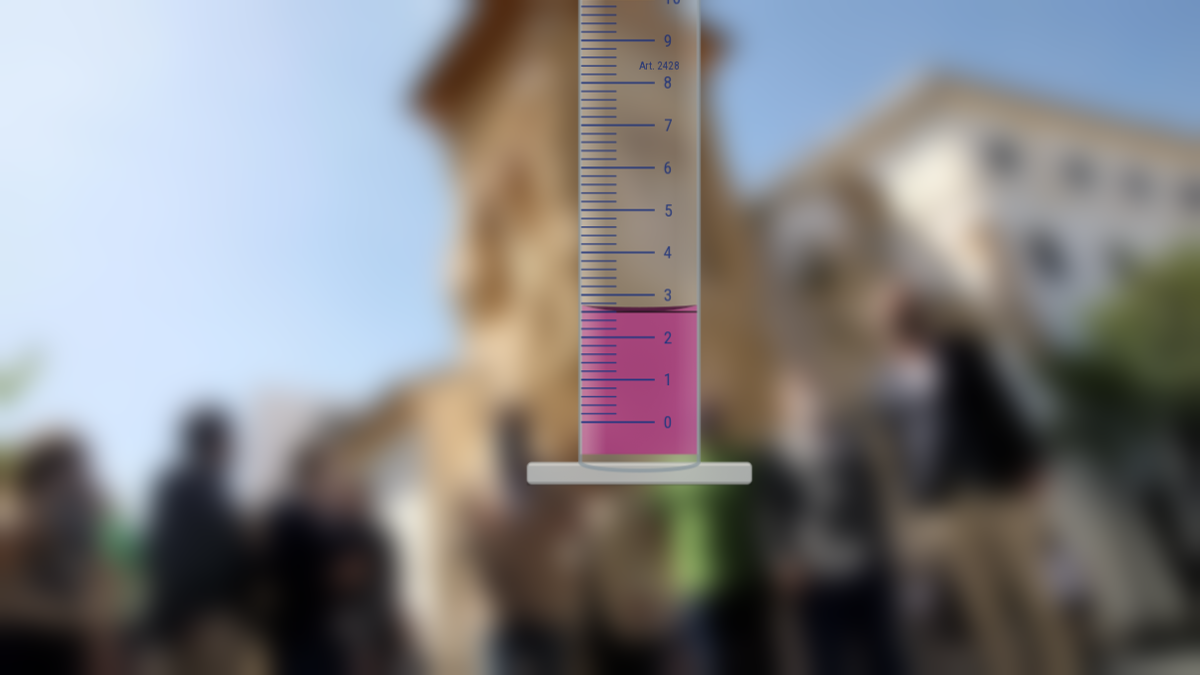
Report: 2.6 mL
